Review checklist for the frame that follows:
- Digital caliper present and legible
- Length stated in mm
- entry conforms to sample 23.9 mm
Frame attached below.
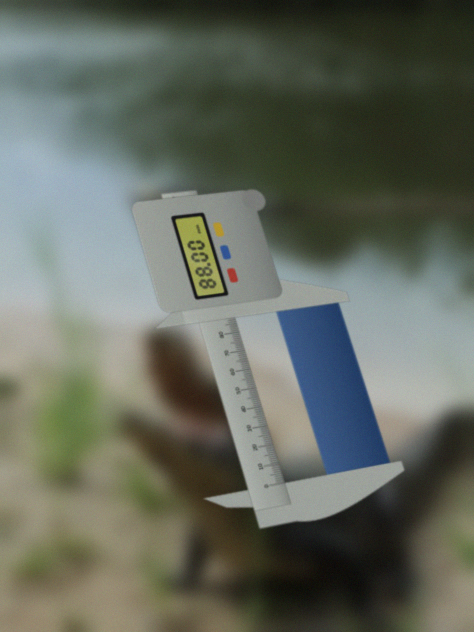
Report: 88.00 mm
